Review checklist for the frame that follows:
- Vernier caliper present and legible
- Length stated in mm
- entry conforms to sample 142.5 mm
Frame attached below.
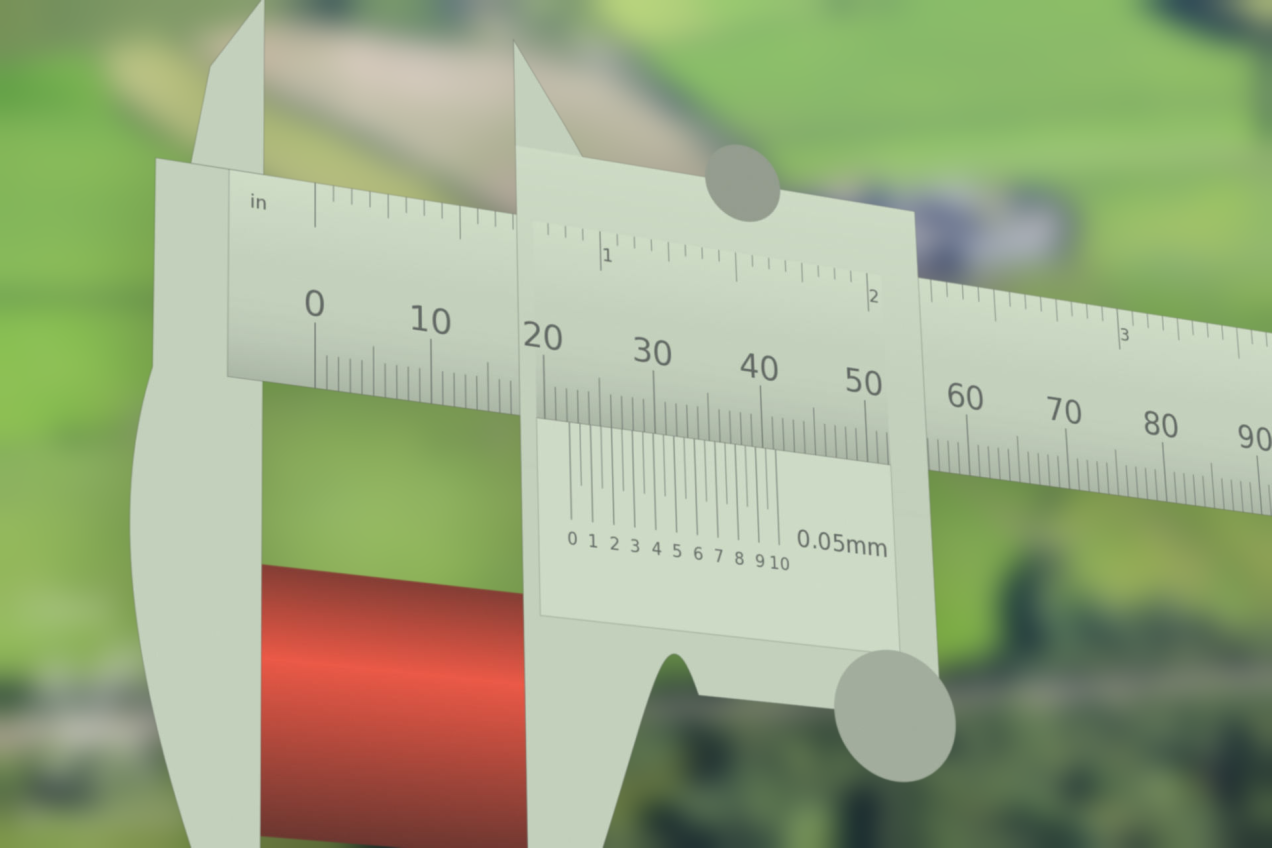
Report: 22.2 mm
